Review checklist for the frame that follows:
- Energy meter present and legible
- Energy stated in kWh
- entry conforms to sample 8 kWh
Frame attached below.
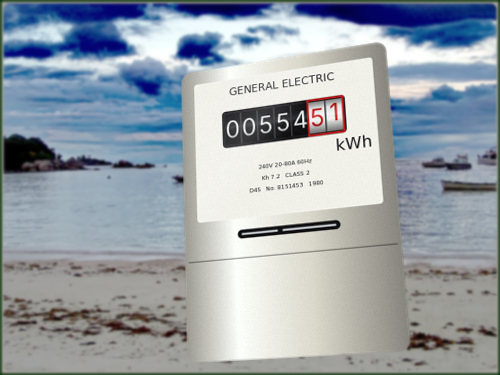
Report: 554.51 kWh
